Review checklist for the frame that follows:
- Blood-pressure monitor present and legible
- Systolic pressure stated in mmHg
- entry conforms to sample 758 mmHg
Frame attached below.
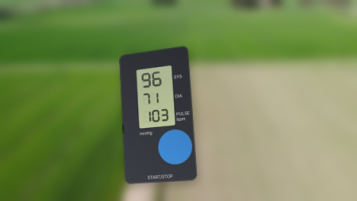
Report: 96 mmHg
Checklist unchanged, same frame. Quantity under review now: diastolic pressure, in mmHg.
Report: 71 mmHg
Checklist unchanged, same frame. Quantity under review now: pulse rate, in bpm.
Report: 103 bpm
